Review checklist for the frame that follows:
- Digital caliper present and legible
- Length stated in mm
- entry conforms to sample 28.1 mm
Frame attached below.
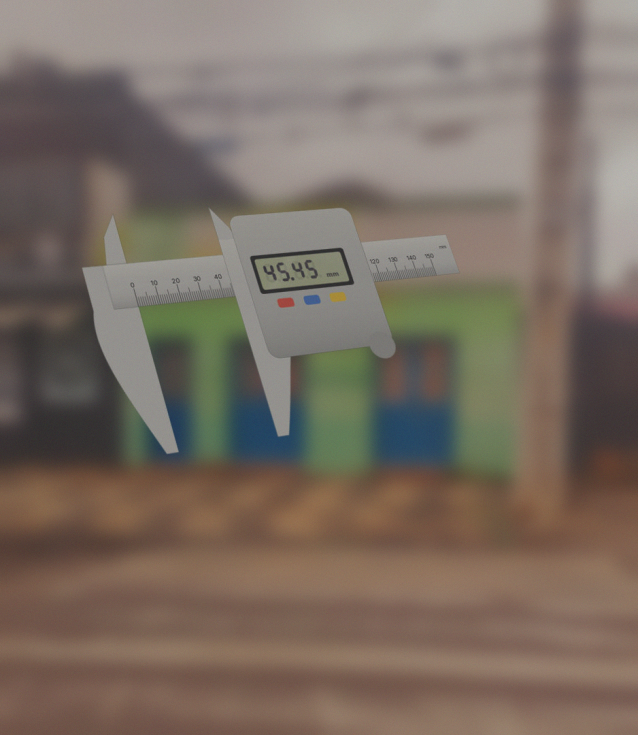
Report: 45.45 mm
